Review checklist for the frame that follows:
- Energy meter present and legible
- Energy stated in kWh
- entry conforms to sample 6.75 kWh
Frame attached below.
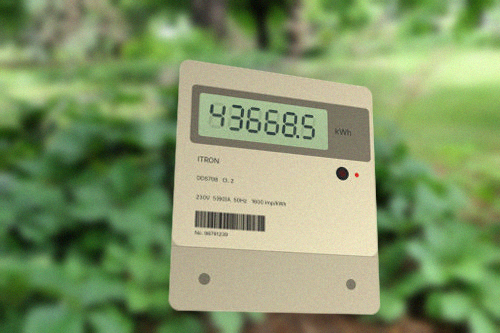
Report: 43668.5 kWh
